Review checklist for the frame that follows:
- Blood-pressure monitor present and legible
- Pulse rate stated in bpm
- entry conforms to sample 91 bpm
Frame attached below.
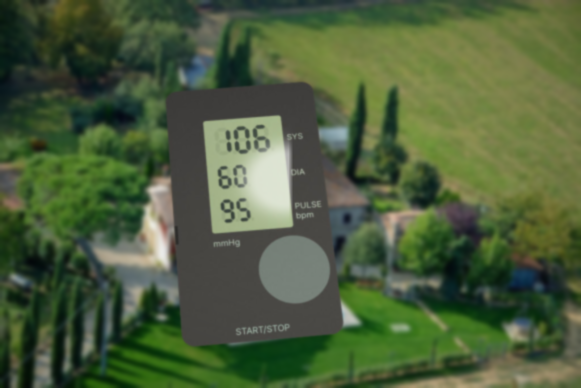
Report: 95 bpm
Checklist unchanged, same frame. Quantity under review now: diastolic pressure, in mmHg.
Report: 60 mmHg
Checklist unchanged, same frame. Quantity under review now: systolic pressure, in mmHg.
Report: 106 mmHg
